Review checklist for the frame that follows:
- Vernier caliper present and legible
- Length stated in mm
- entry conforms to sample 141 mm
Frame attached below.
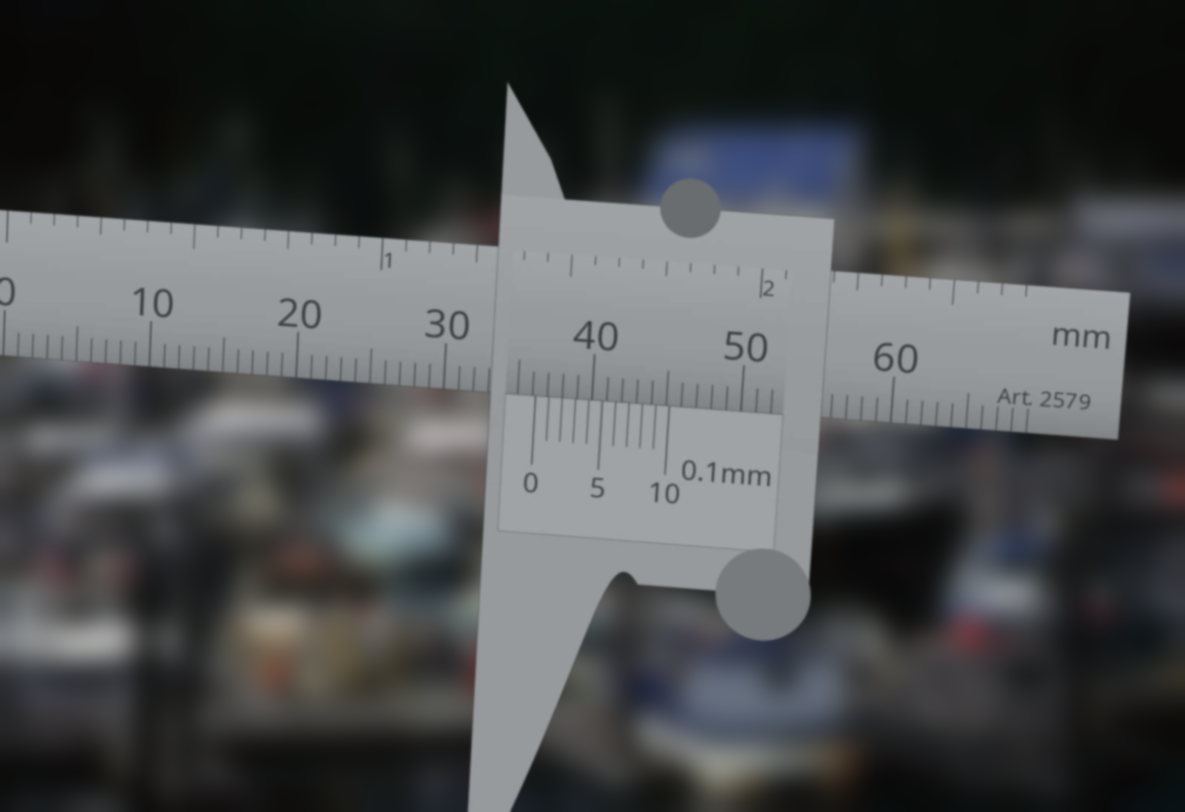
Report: 36.2 mm
